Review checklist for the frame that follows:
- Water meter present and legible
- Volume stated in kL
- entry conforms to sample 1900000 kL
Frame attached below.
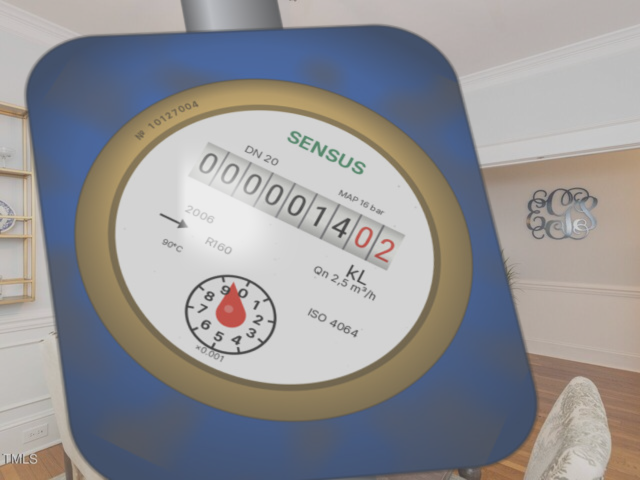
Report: 14.019 kL
